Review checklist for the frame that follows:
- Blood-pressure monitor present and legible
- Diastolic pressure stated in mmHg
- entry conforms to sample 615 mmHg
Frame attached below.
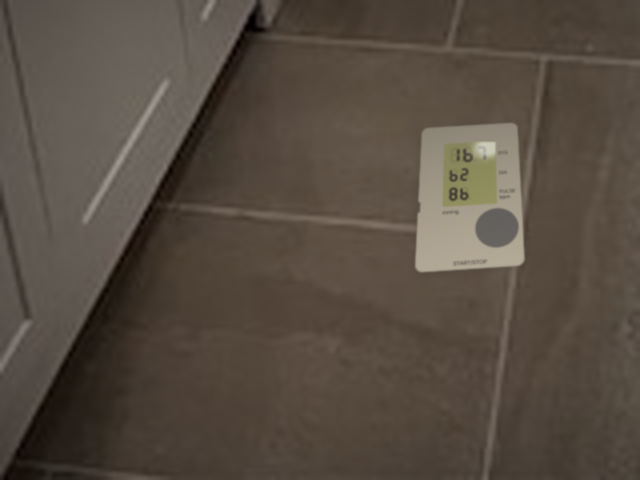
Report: 62 mmHg
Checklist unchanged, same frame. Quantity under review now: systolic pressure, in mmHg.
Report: 167 mmHg
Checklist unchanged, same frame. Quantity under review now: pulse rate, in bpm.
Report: 86 bpm
